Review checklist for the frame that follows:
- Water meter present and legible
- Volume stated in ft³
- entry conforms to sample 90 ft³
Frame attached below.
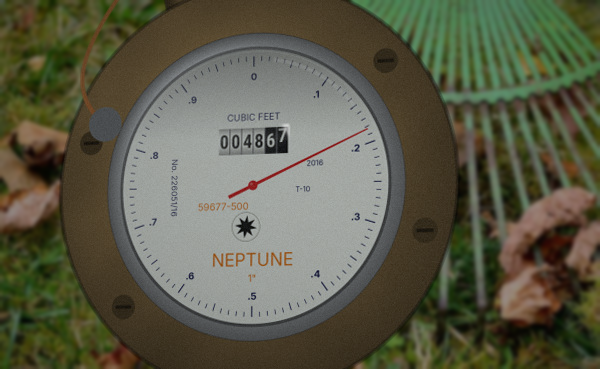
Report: 4867.18 ft³
